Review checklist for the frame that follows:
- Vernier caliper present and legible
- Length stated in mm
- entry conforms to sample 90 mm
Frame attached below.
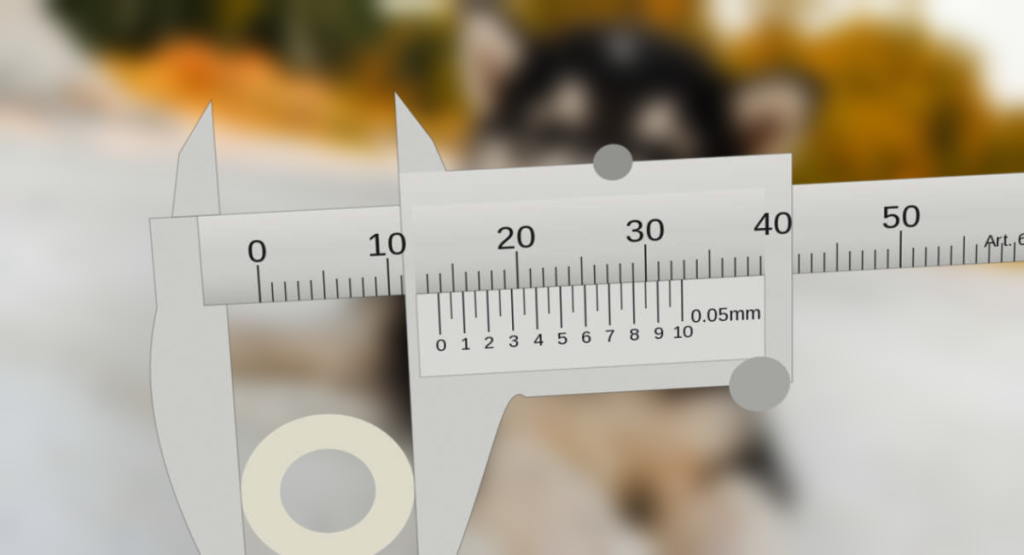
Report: 13.8 mm
